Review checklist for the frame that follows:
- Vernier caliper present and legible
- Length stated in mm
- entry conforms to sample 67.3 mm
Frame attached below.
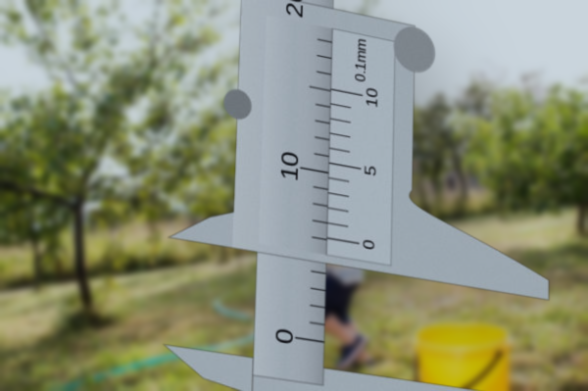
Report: 6.1 mm
